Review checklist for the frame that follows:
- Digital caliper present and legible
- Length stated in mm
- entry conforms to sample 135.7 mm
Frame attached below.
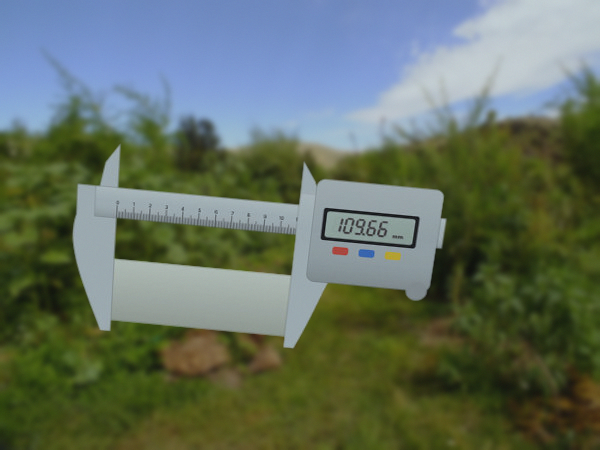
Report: 109.66 mm
